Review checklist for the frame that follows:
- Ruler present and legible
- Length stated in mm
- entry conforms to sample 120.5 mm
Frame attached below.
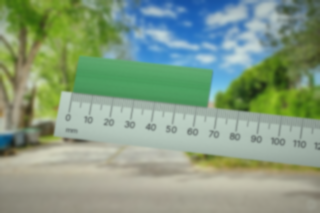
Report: 65 mm
